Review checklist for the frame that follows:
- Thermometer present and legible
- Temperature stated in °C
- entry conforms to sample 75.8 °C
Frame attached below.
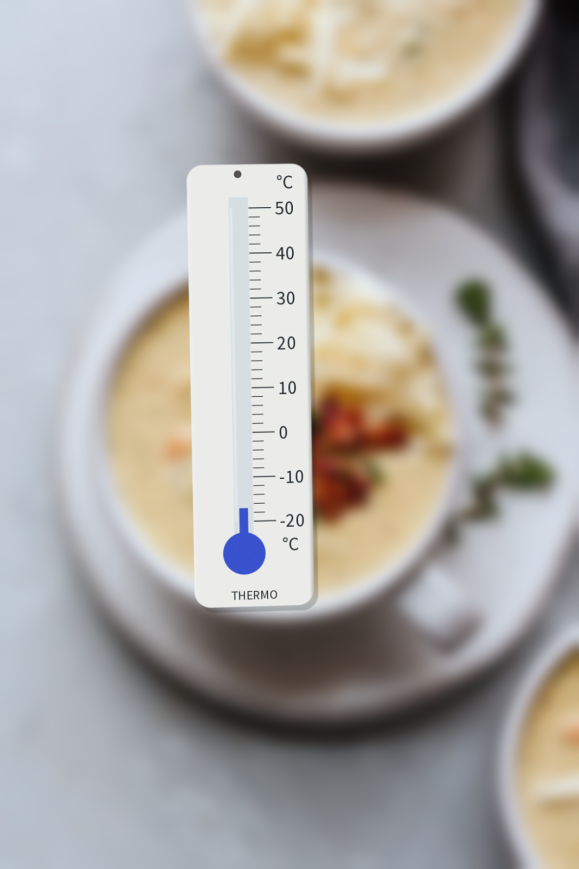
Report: -17 °C
